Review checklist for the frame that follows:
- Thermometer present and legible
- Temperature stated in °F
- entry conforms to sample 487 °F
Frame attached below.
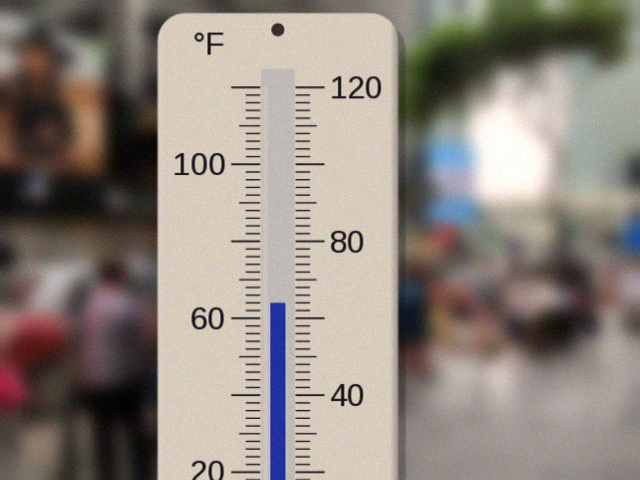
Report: 64 °F
